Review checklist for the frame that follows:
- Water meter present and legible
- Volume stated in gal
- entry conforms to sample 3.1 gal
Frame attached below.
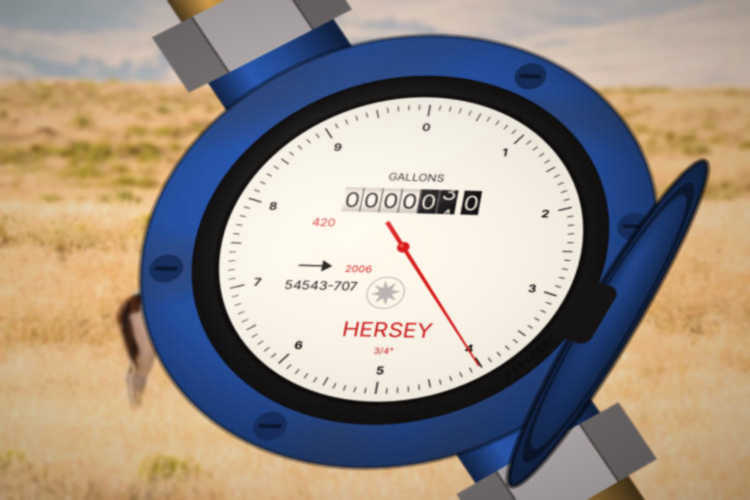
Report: 34.0 gal
